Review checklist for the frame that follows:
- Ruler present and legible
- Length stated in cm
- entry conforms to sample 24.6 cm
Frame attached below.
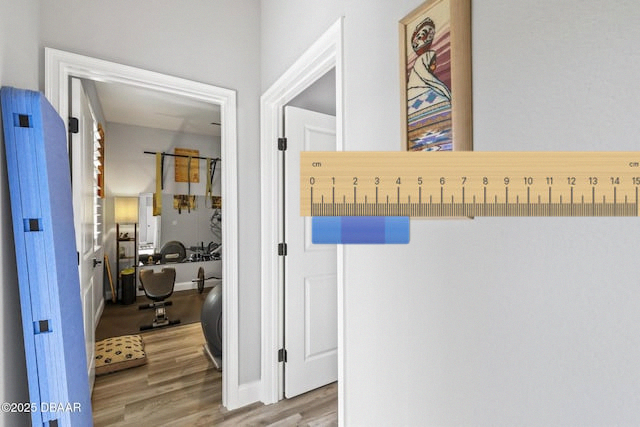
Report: 4.5 cm
